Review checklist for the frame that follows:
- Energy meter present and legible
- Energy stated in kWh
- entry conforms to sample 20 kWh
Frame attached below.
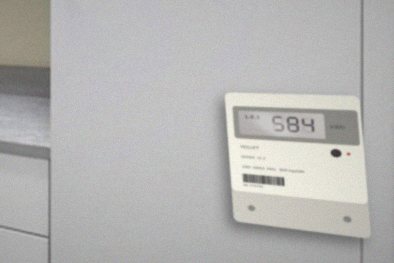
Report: 584 kWh
